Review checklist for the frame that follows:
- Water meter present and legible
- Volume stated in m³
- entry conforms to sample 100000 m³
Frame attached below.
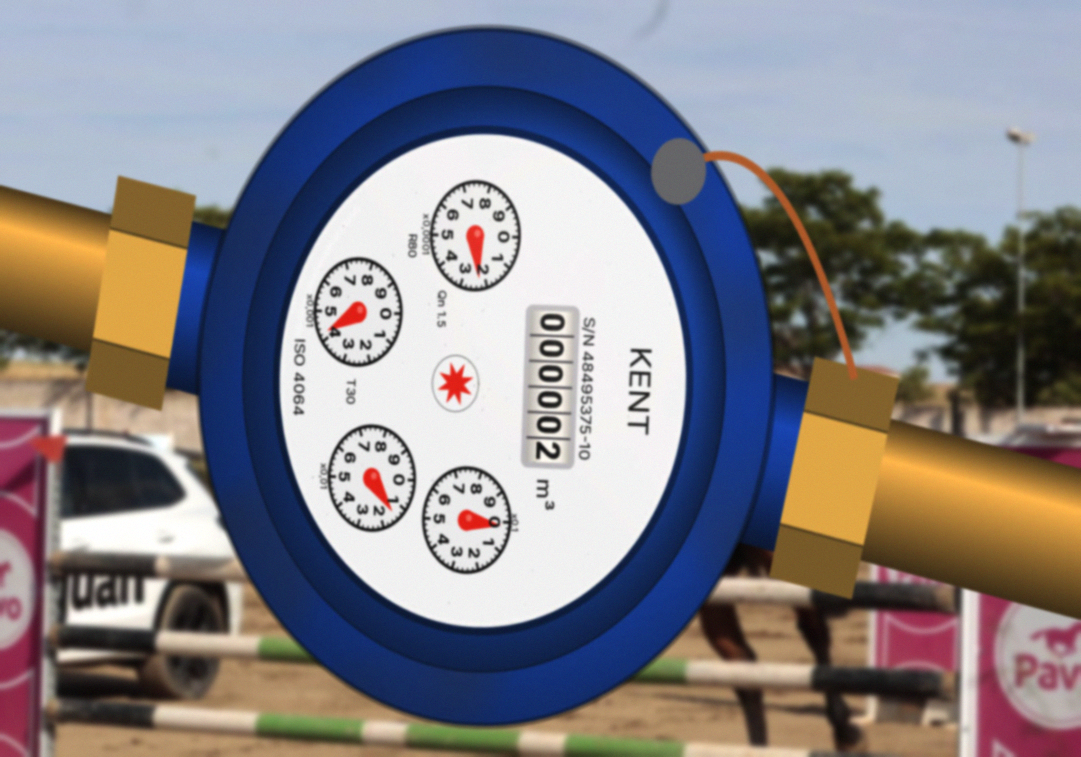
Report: 2.0142 m³
